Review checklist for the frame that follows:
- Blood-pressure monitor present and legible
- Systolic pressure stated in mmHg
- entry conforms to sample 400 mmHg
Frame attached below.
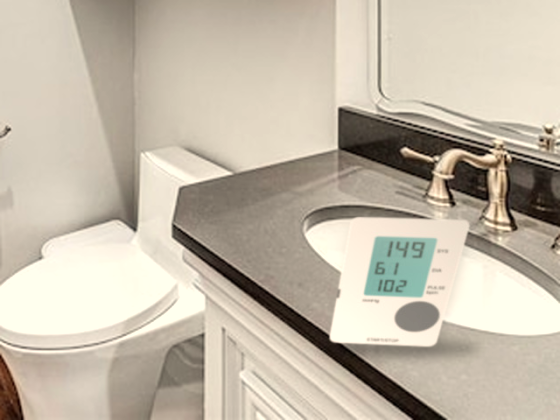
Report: 149 mmHg
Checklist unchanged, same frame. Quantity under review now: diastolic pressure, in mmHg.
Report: 61 mmHg
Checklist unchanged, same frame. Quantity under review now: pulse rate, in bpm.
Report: 102 bpm
